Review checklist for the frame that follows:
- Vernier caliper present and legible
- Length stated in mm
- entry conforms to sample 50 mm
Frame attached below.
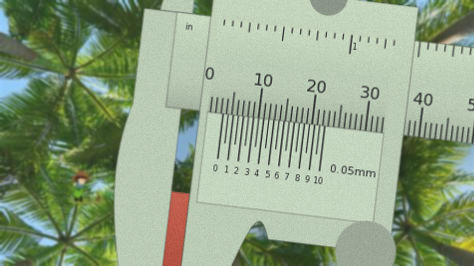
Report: 3.4 mm
